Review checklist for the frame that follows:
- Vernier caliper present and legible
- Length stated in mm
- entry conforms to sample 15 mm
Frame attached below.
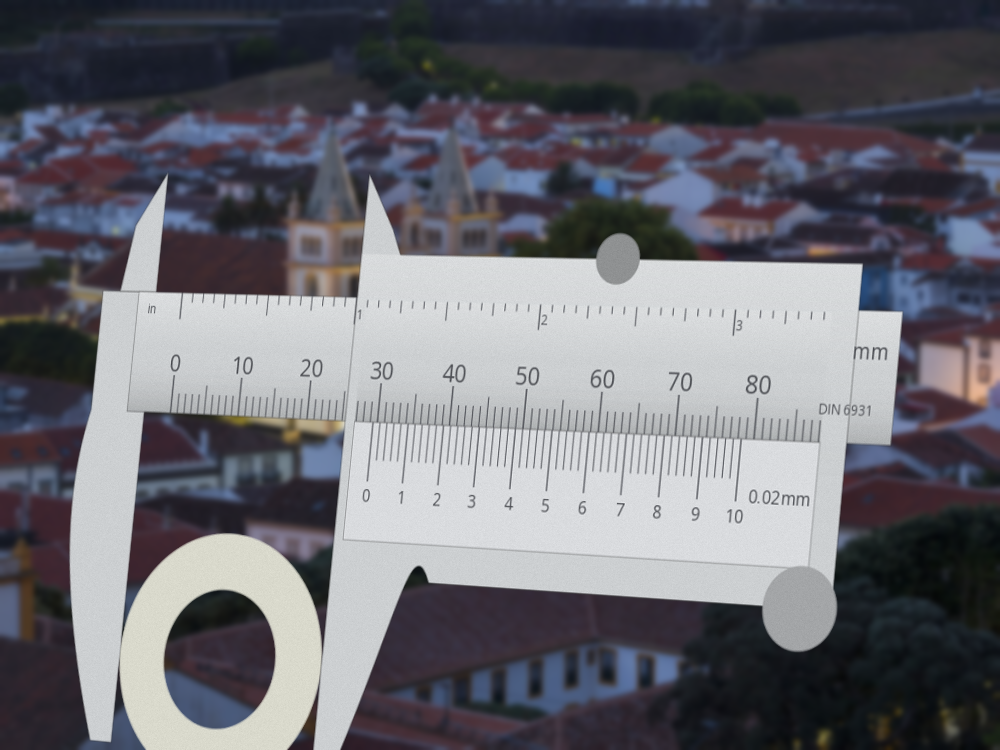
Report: 29.4 mm
